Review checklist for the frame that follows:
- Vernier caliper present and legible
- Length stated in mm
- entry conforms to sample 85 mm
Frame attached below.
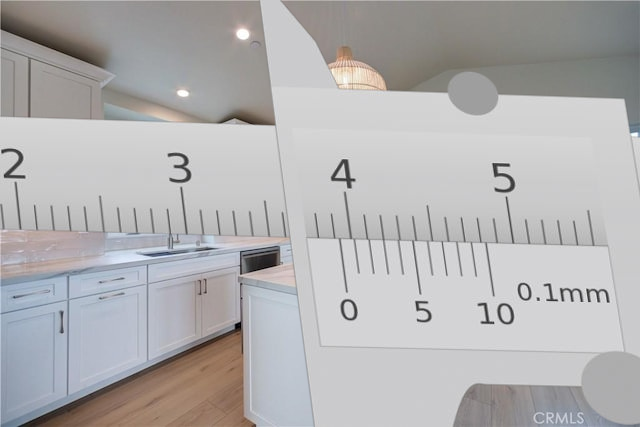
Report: 39.3 mm
